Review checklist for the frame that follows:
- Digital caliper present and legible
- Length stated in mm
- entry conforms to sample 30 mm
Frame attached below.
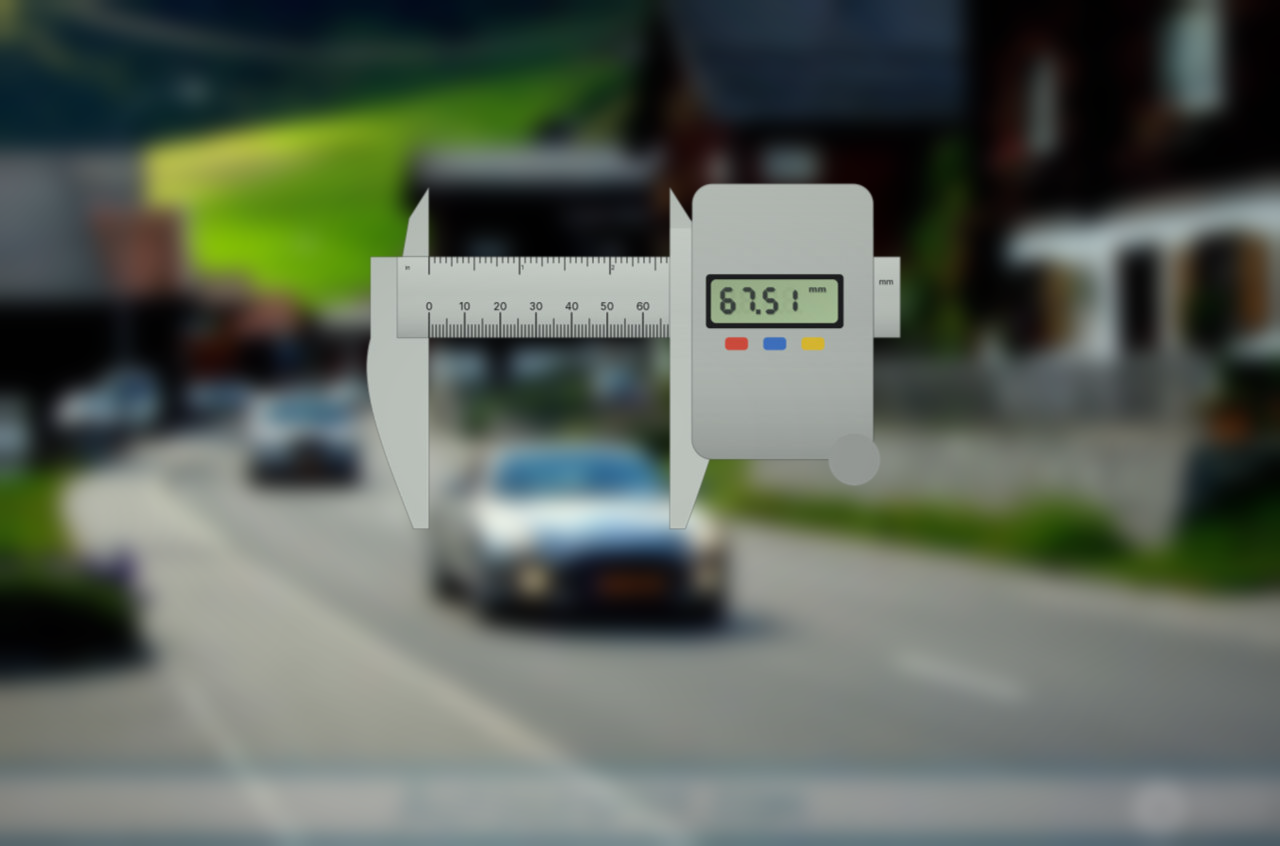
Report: 67.51 mm
